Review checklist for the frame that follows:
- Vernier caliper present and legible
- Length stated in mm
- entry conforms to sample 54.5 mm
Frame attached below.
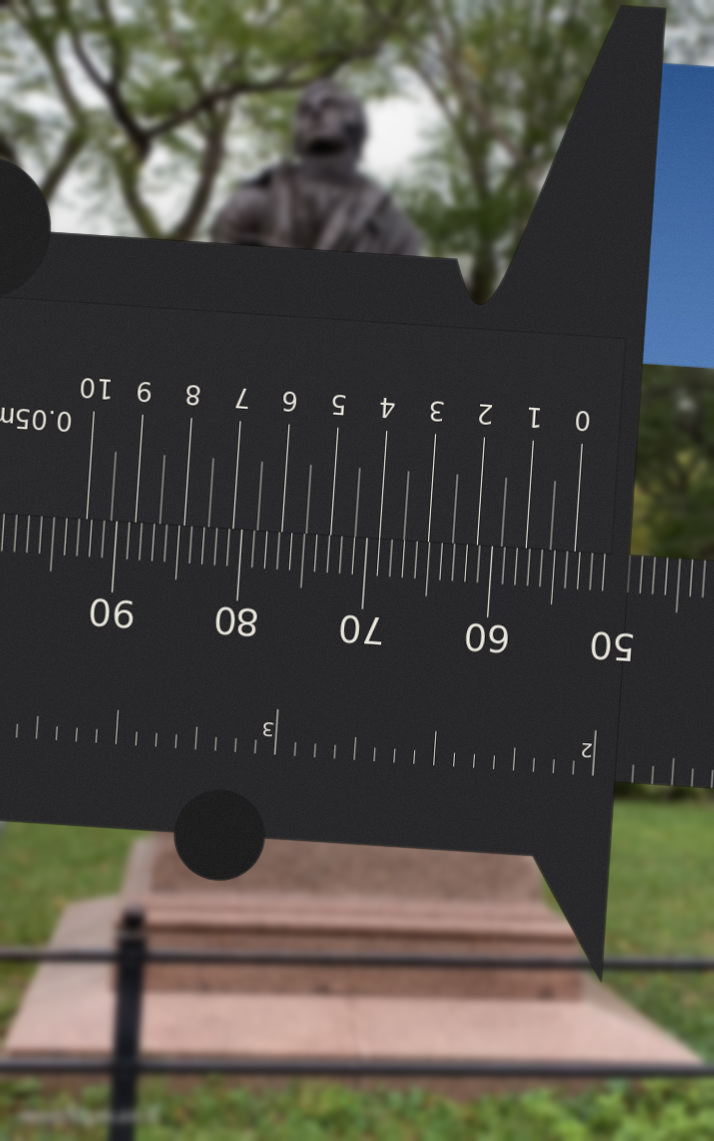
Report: 53.4 mm
